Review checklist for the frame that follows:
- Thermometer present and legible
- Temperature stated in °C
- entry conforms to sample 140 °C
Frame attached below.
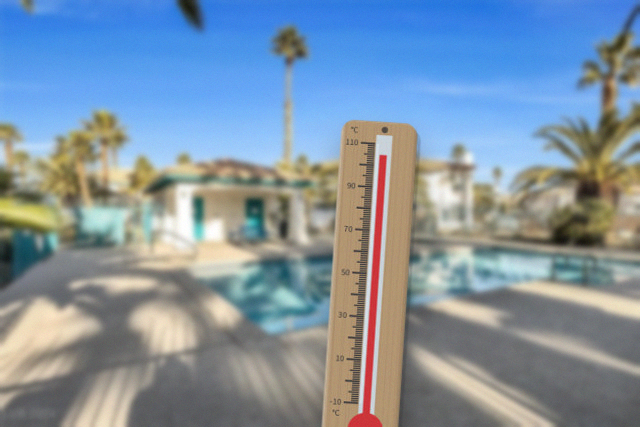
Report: 105 °C
